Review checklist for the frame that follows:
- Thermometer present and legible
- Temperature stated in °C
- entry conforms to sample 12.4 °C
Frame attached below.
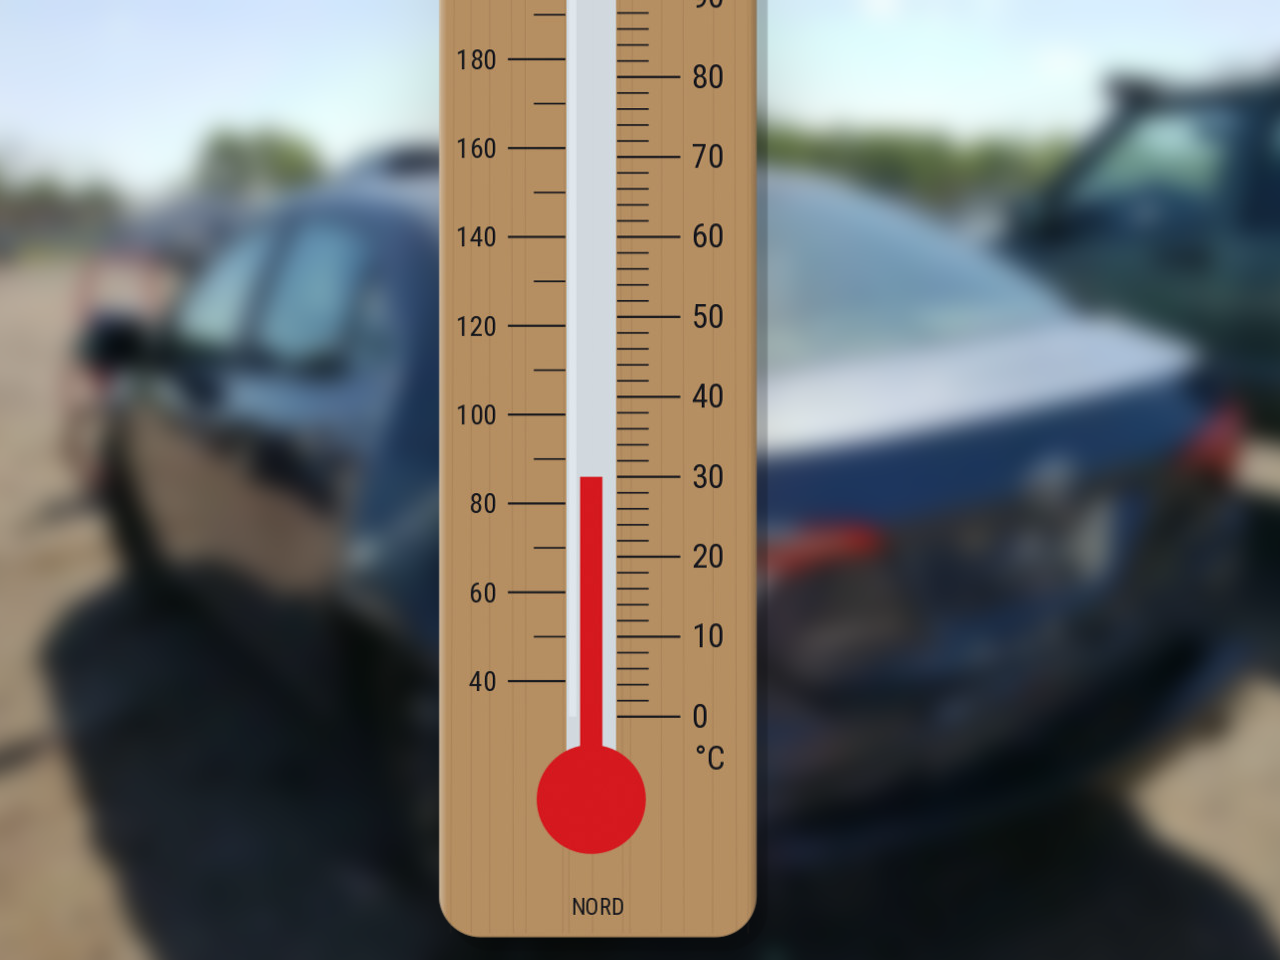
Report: 30 °C
